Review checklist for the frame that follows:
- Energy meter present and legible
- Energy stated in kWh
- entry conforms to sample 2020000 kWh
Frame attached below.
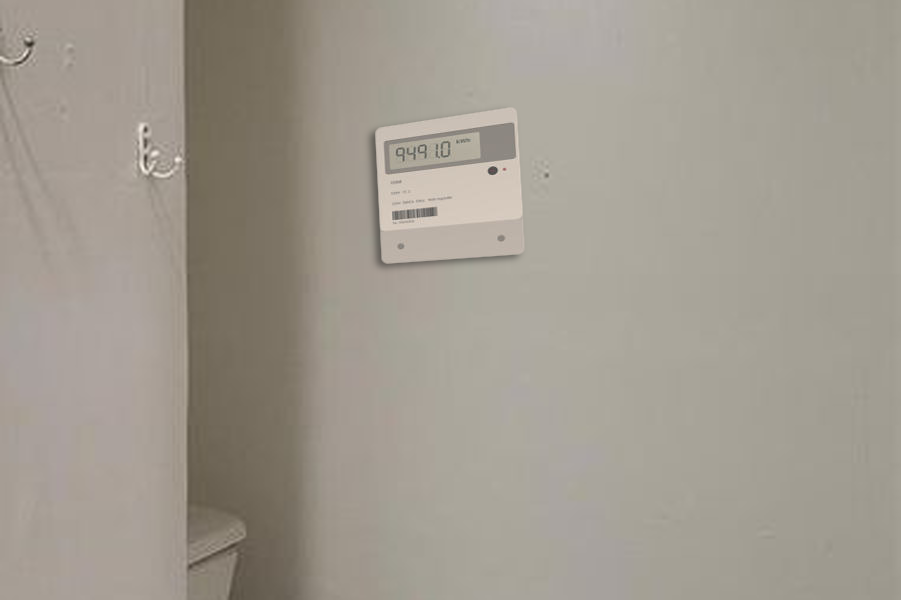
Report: 9491.0 kWh
